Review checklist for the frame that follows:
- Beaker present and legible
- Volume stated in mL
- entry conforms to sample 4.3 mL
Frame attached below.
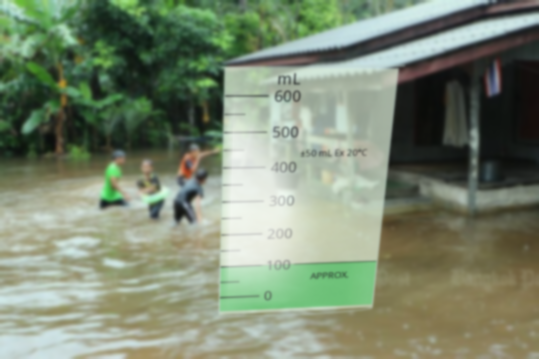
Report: 100 mL
